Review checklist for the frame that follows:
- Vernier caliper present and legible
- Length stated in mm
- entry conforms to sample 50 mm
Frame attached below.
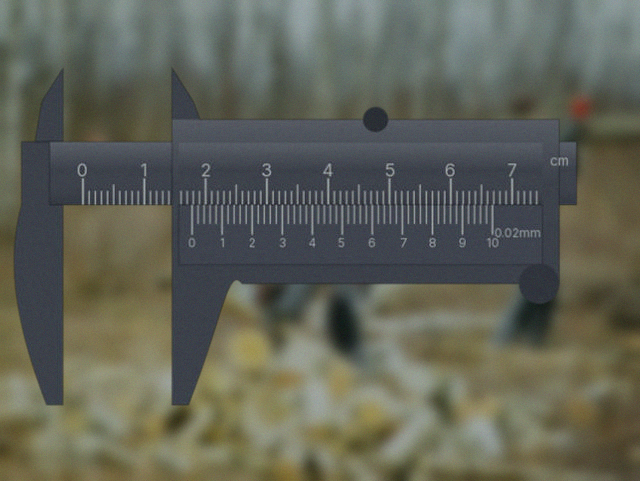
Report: 17.8 mm
